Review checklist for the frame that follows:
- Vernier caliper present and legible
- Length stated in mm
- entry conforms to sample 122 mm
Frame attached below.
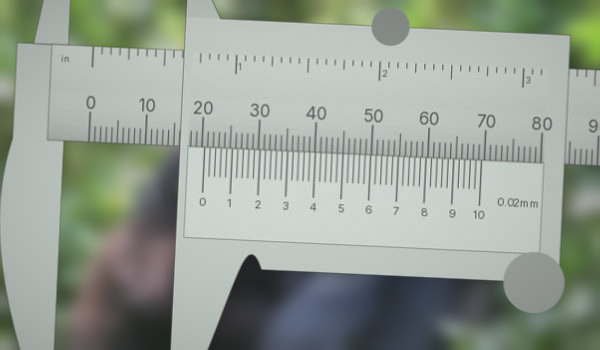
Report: 20.5 mm
